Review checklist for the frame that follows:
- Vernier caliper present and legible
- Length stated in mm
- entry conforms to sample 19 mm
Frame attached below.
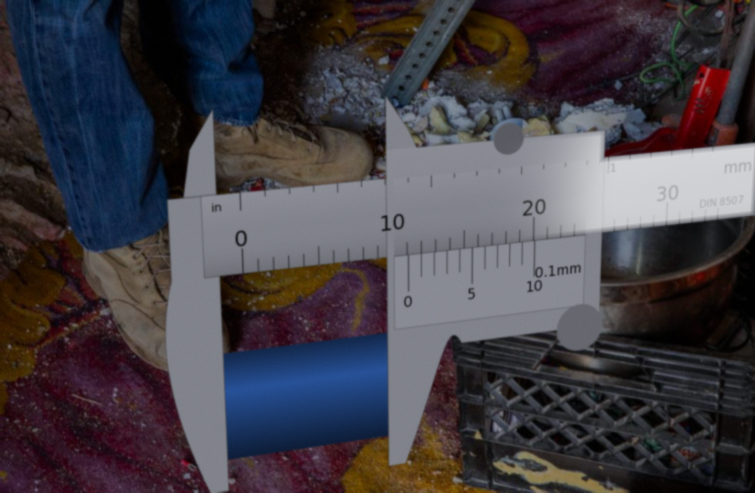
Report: 11.1 mm
